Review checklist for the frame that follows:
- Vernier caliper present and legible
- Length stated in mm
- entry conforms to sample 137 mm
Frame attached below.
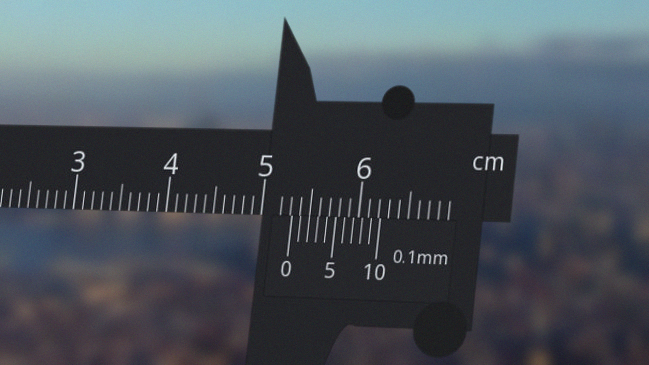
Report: 53.2 mm
